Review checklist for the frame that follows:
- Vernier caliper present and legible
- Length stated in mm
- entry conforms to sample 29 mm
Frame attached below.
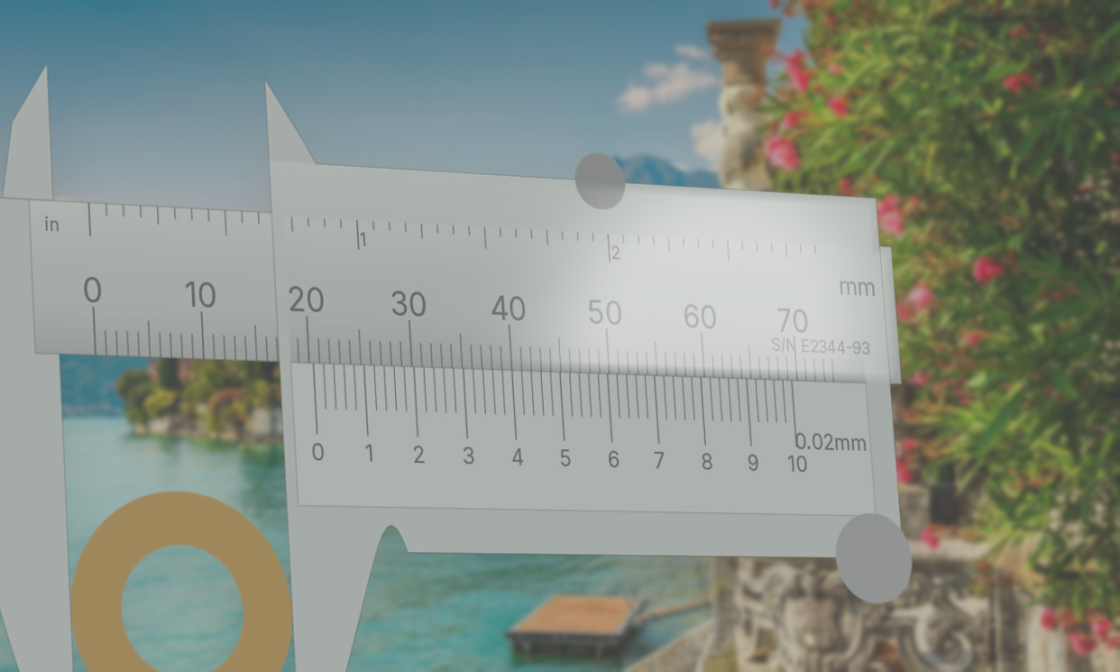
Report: 20.4 mm
